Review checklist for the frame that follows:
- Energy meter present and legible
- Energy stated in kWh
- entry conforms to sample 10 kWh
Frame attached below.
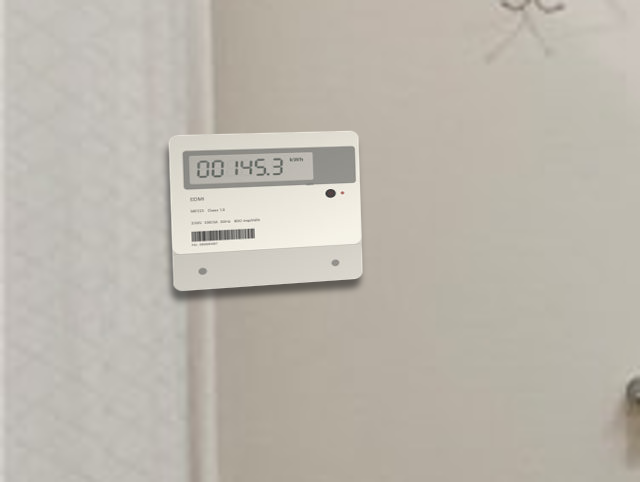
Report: 145.3 kWh
